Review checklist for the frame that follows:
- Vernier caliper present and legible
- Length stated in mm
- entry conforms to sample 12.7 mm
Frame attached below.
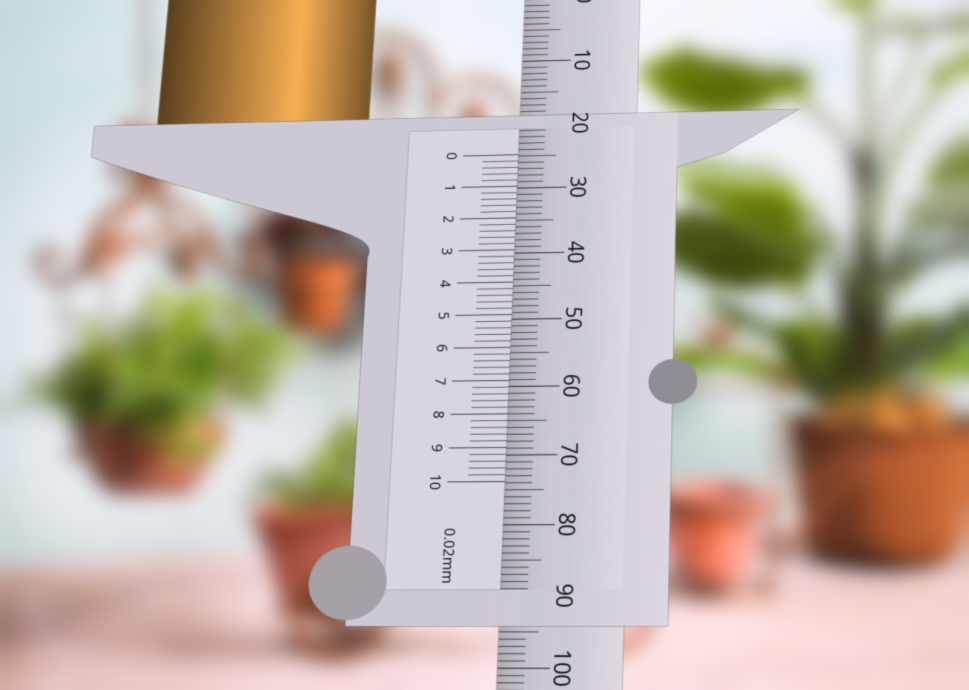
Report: 24.8 mm
